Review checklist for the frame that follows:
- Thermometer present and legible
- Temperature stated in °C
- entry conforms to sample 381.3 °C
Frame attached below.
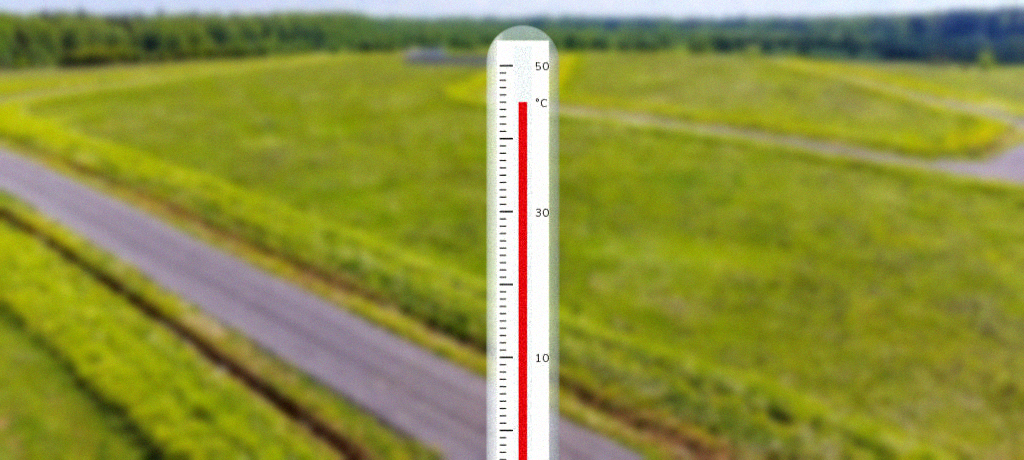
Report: 45 °C
